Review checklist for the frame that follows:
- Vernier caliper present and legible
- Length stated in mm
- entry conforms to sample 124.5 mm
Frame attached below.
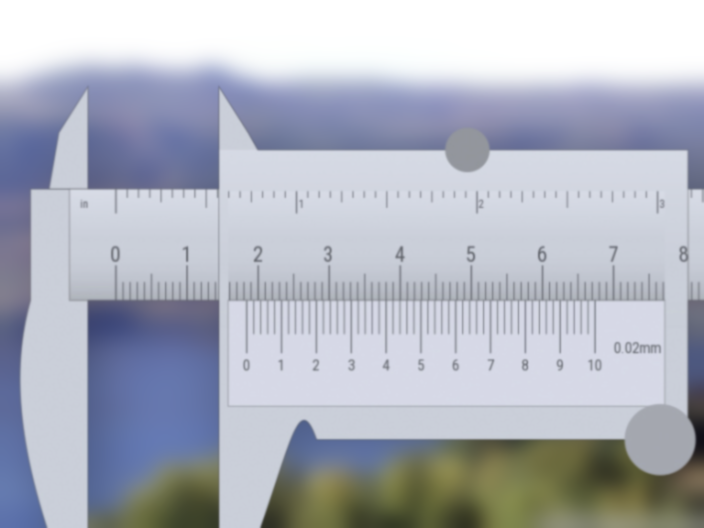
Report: 18.4 mm
